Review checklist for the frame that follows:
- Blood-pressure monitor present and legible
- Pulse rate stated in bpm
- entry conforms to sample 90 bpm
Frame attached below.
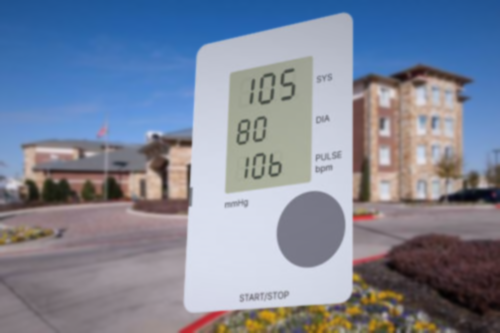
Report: 106 bpm
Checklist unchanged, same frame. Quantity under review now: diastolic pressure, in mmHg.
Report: 80 mmHg
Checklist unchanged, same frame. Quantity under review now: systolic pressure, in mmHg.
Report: 105 mmHg
